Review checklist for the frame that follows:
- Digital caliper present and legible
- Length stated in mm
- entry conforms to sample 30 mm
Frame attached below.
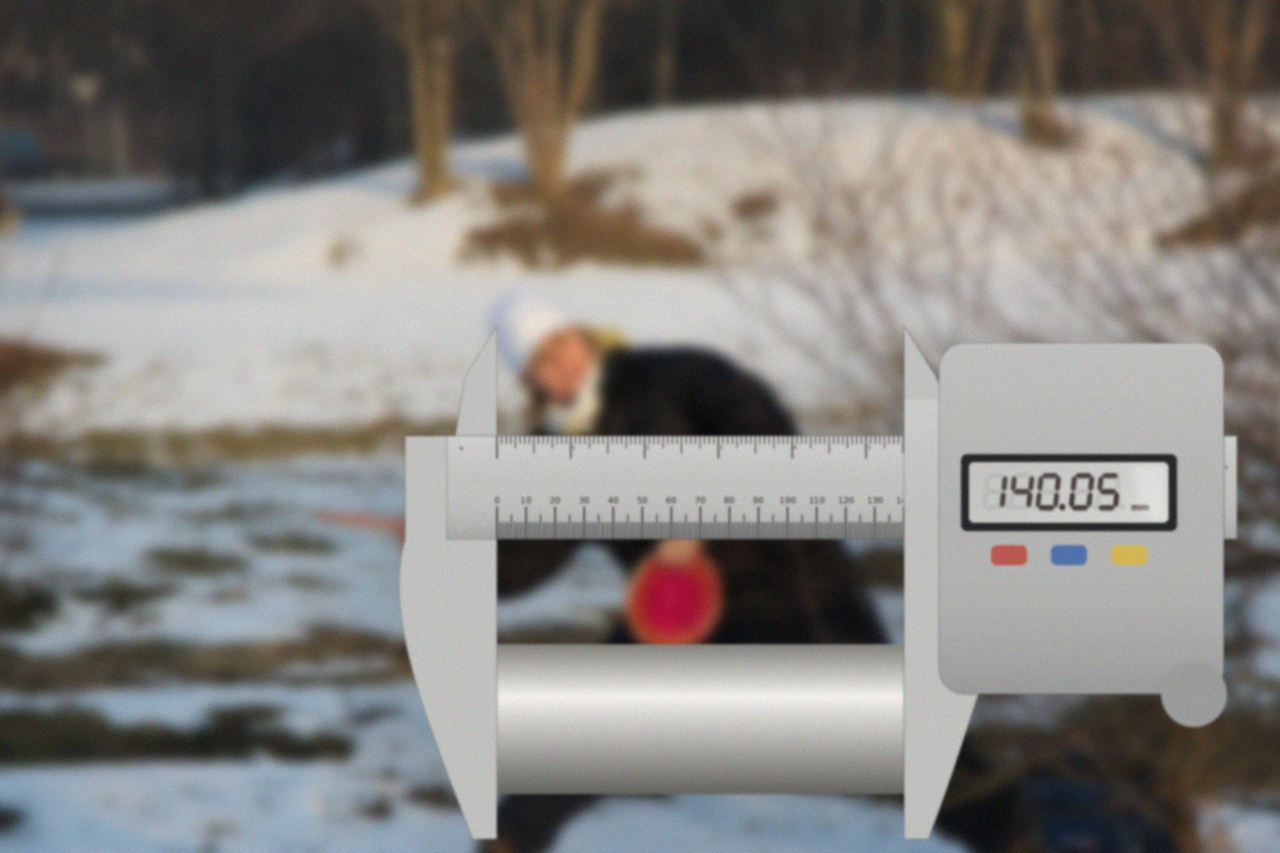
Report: 140.05 mm
